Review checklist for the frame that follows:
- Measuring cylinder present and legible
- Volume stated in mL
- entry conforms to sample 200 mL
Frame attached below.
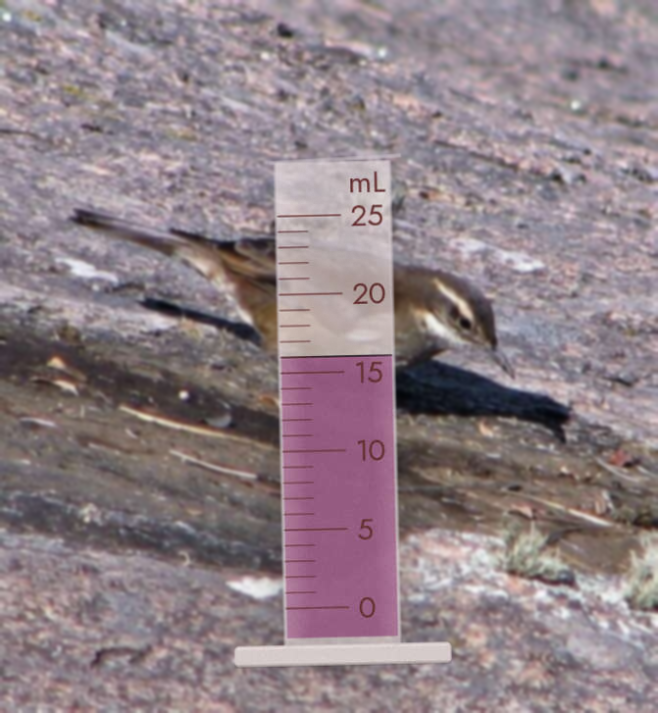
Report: 16 mL
